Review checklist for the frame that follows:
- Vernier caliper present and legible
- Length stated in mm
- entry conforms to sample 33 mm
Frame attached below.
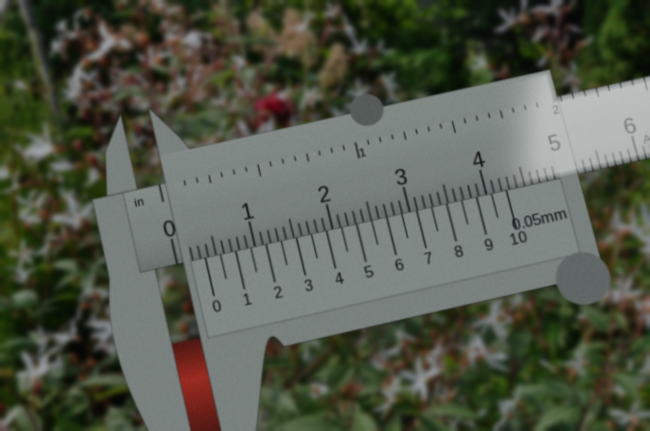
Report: 3.6 mm
